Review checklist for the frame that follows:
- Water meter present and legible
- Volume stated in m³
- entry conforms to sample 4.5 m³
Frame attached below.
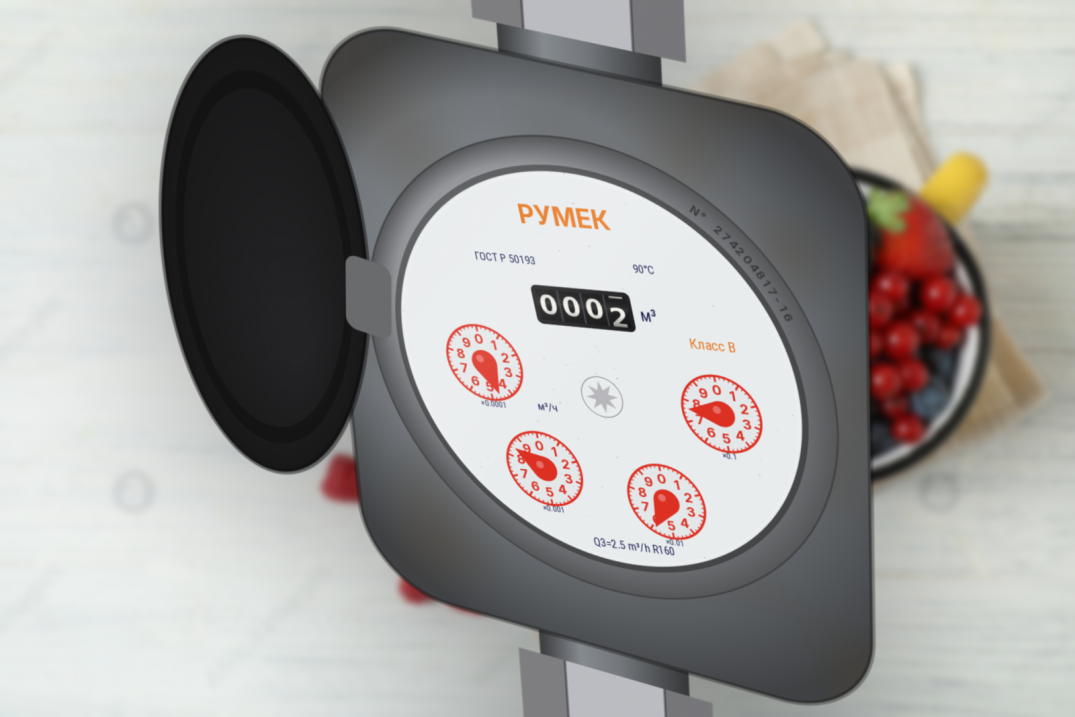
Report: 1.7584 m³
